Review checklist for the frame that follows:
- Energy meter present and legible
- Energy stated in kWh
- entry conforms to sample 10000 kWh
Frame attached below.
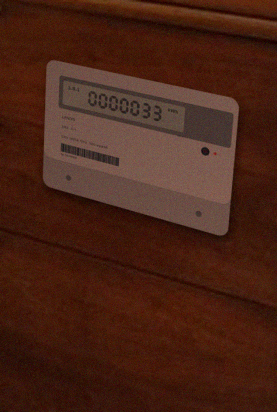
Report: 33 kWh
